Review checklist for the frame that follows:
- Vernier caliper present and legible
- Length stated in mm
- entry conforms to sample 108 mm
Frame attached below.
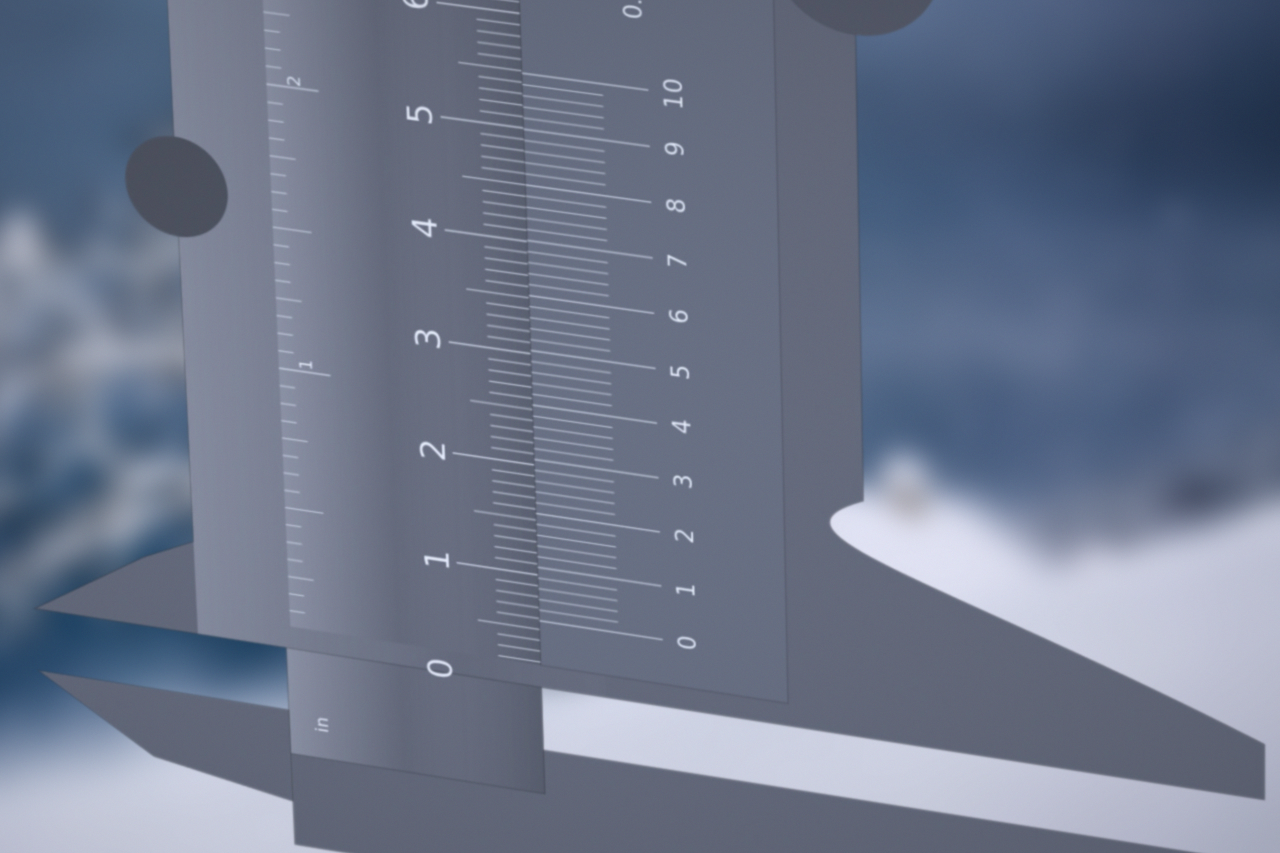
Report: 5.8 mm
